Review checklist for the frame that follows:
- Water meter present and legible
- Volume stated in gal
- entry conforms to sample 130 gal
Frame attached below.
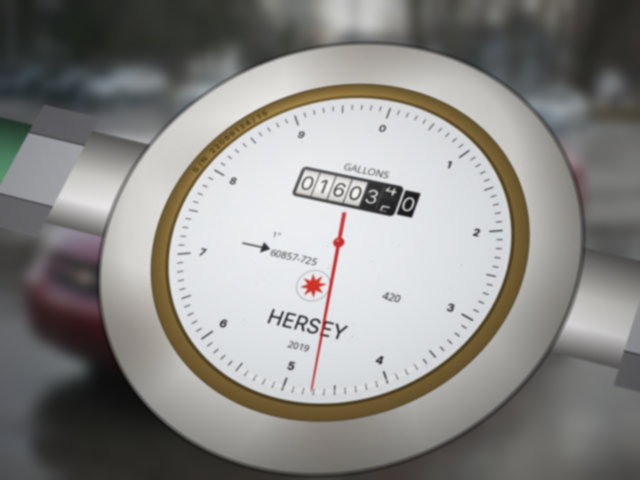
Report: 160344.7 gal
